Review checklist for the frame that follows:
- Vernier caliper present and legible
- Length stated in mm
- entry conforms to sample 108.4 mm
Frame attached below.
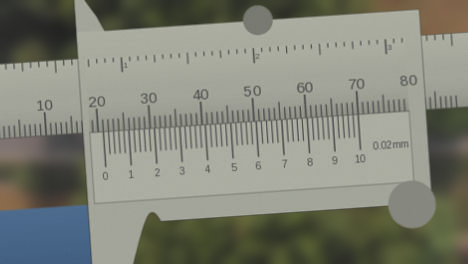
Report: 21.0 mm
